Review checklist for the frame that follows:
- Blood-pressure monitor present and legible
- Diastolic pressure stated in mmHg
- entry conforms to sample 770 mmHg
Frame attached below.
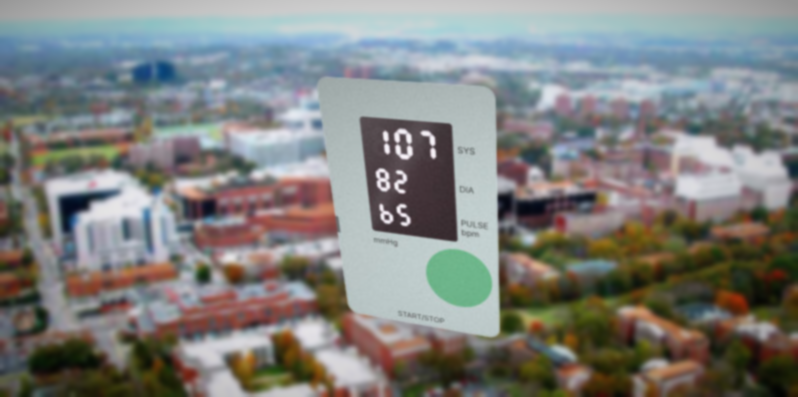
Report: 82 mmHg
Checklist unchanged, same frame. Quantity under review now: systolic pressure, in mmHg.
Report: 107 mmHg
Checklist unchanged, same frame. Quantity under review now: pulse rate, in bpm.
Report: 65 bpm
